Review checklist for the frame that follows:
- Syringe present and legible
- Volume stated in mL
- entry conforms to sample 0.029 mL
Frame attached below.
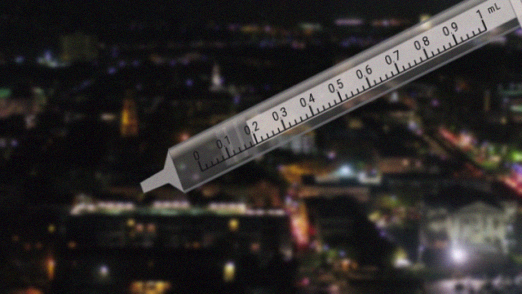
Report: 0.08 mL
